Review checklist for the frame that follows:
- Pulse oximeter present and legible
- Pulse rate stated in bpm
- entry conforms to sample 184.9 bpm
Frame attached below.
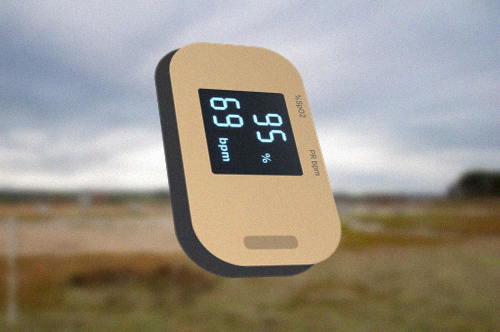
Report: 69 bpm
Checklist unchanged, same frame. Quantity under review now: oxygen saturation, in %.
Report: 95 %
